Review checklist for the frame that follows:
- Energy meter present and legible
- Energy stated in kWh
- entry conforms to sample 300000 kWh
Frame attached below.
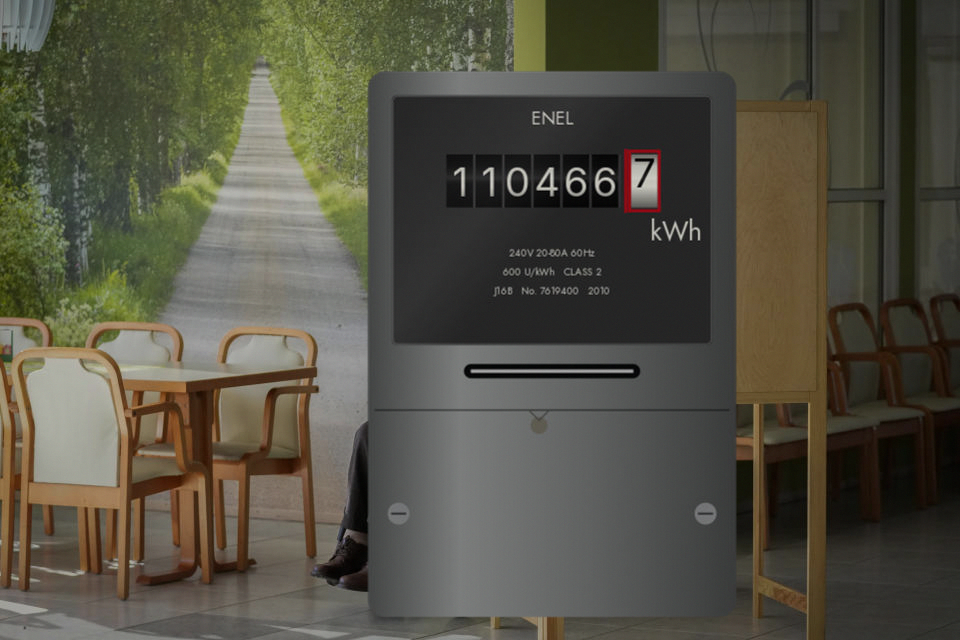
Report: 110466.7 kWh
